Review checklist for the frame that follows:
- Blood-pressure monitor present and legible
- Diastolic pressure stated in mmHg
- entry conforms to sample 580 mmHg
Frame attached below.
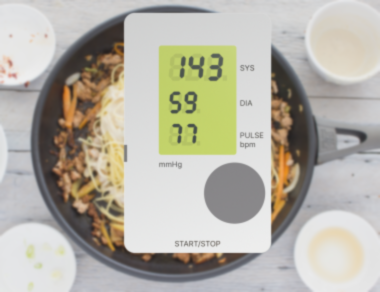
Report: 59 mmHg
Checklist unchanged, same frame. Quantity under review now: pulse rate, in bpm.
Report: 77 bpm
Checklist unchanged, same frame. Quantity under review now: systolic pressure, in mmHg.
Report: 143 mmHg
